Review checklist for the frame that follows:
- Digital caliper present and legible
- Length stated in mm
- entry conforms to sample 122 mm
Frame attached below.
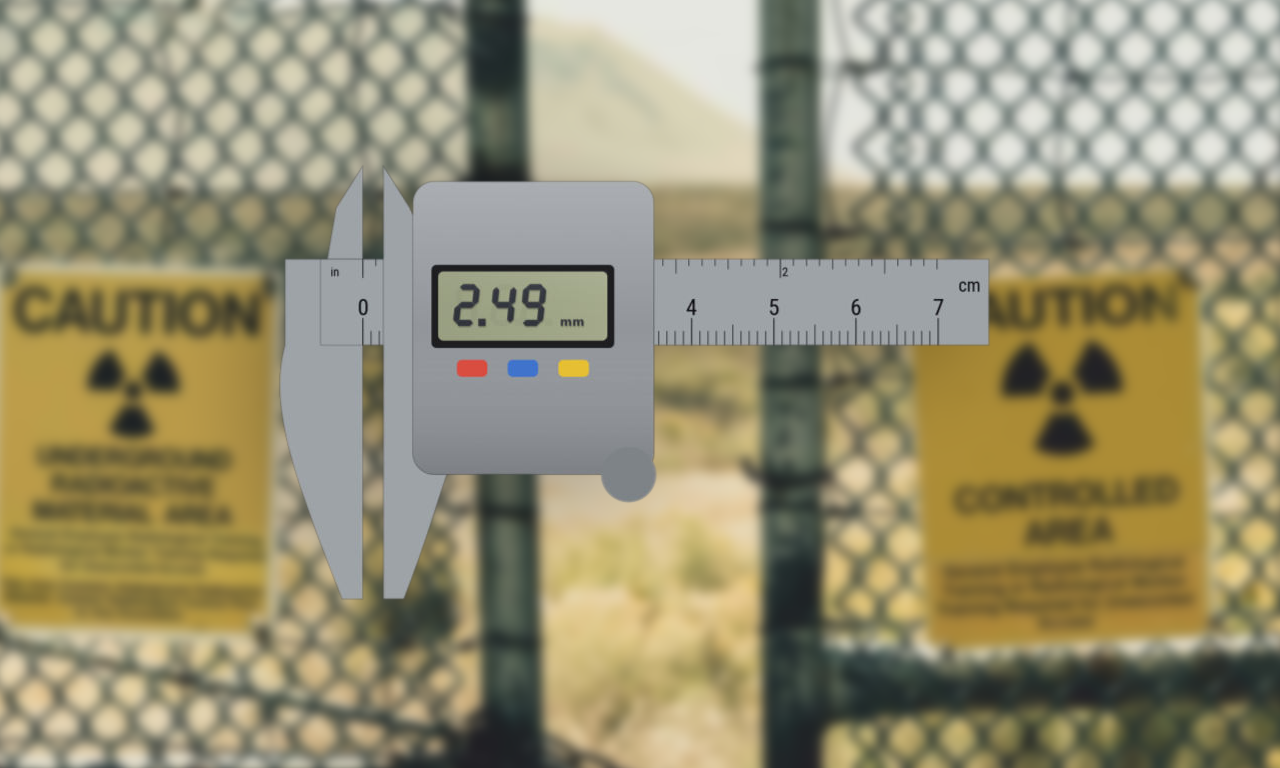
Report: 2.49 mm
